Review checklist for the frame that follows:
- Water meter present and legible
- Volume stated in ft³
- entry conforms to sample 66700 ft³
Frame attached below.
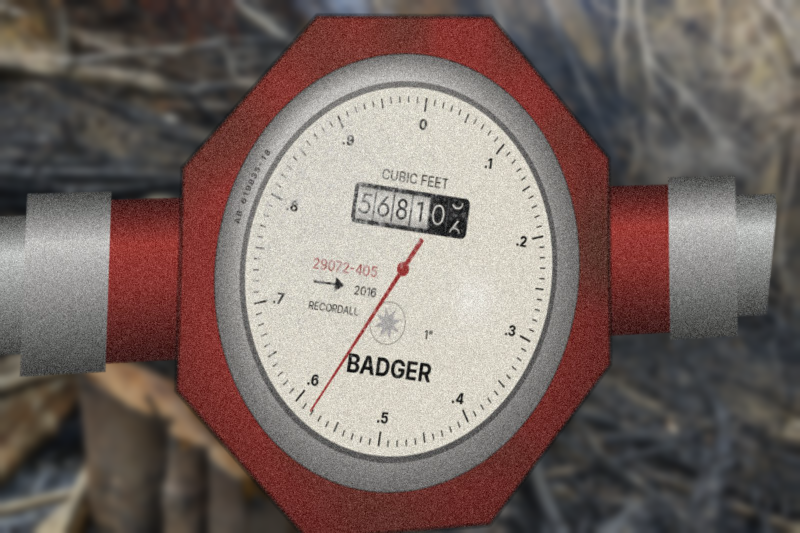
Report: 568105.58 ft³
